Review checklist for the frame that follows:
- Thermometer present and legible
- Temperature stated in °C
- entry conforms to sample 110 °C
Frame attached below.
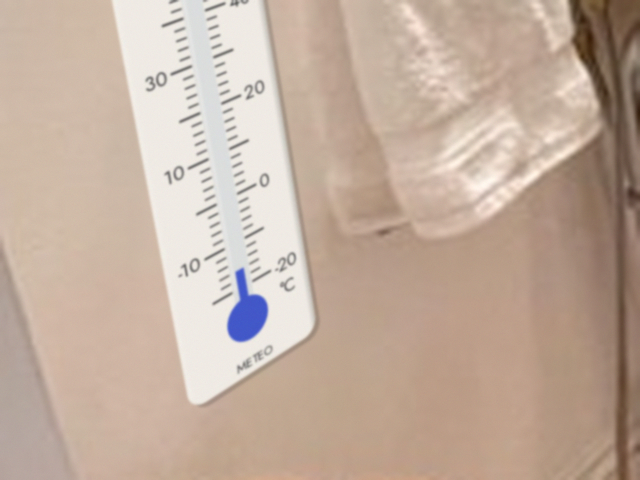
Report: -16 °C
